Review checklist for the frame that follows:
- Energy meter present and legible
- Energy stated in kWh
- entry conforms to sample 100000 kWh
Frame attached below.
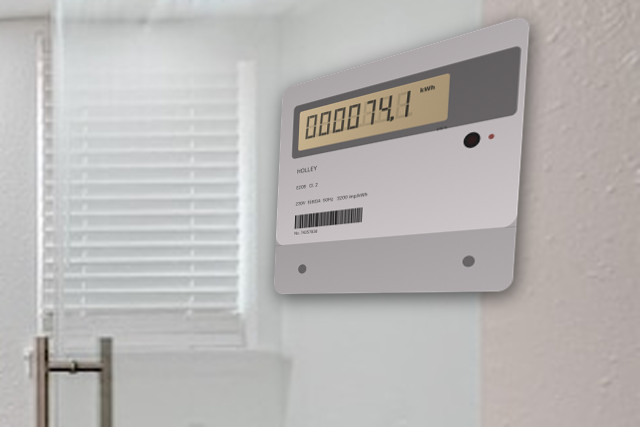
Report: 74.1 kWh
